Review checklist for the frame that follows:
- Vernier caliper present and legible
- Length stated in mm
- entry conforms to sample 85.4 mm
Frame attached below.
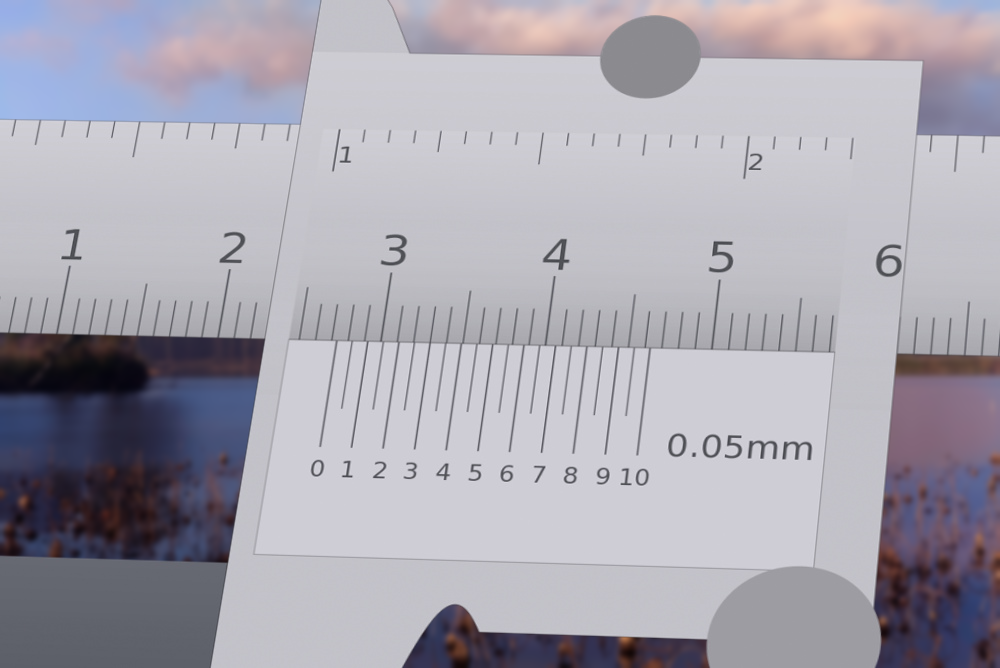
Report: 27.3 mm
